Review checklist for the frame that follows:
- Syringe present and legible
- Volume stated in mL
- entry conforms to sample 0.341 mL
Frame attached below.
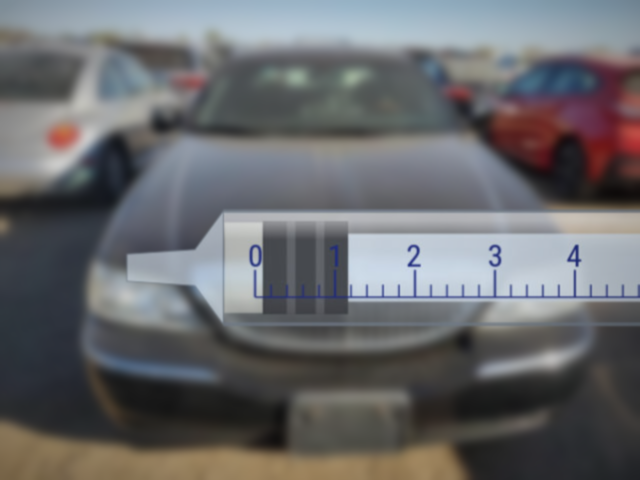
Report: 0.1 mL
